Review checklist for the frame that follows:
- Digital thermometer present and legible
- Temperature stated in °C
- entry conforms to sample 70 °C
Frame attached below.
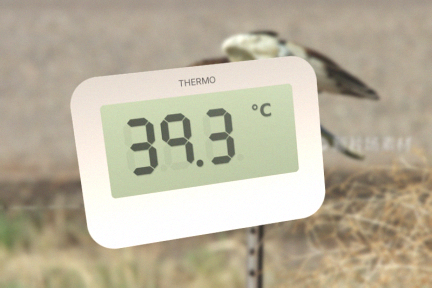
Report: 39.3 °C
